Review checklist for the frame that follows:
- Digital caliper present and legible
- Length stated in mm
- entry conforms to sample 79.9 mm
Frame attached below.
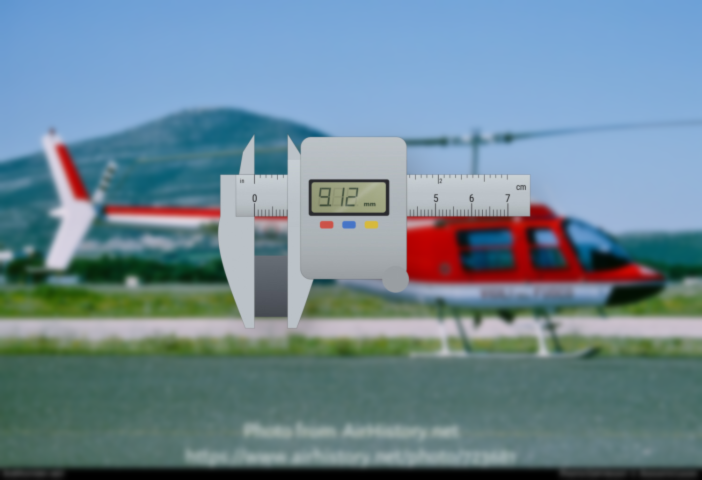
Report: 9.12 mm
